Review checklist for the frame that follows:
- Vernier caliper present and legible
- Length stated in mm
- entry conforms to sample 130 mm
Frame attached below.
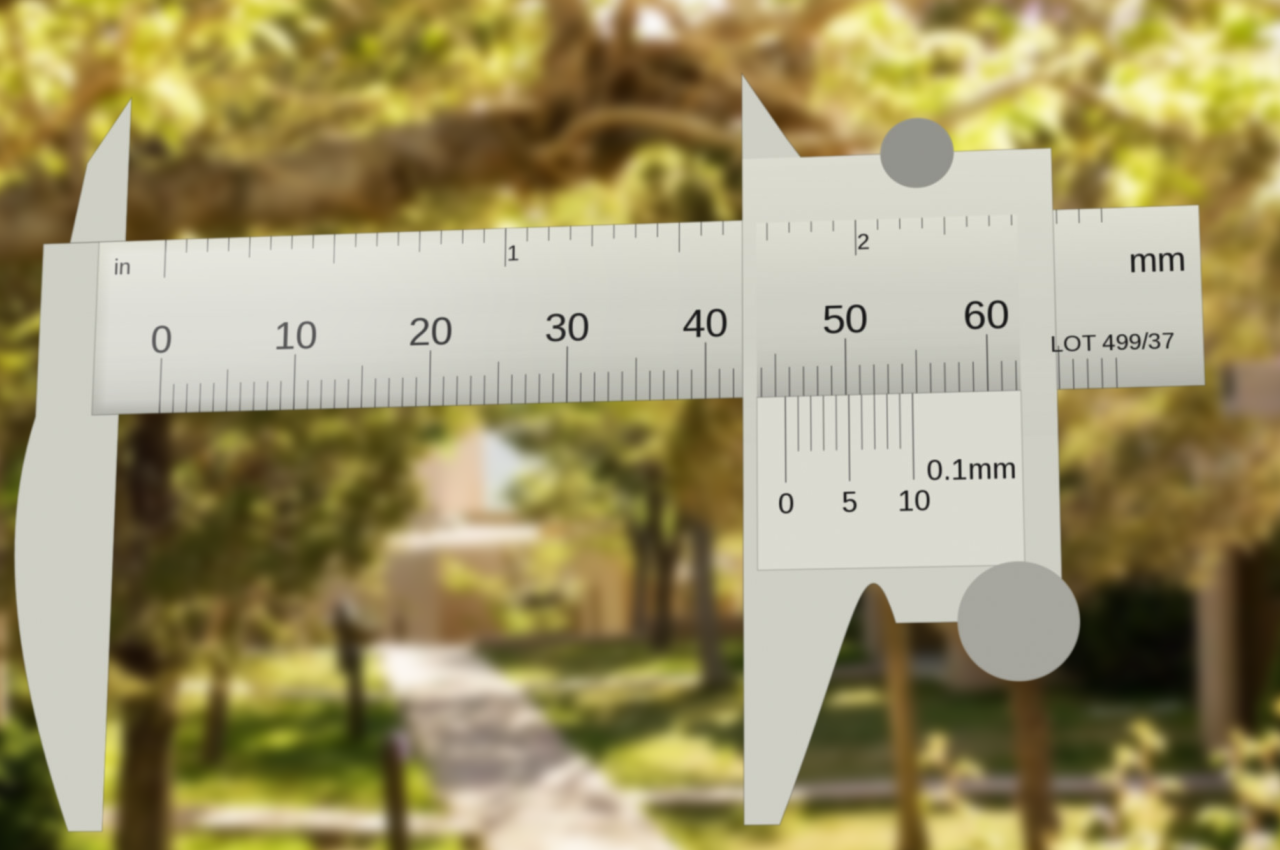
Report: 45.7 mm
